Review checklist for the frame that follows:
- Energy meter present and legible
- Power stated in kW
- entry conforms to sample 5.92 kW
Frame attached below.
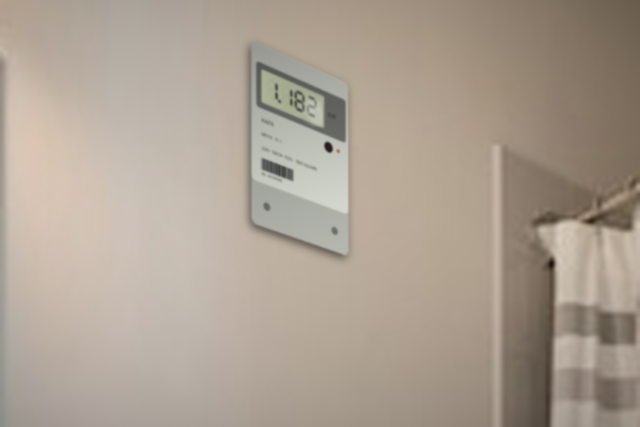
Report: 1.182 kW
